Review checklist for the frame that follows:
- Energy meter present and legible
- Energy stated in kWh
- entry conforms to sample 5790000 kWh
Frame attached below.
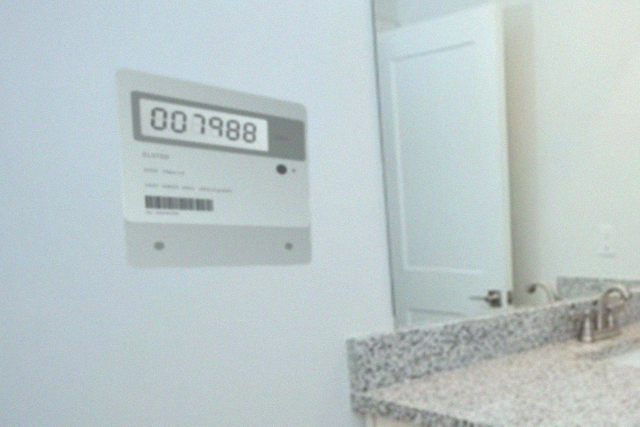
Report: 7988 kWh
